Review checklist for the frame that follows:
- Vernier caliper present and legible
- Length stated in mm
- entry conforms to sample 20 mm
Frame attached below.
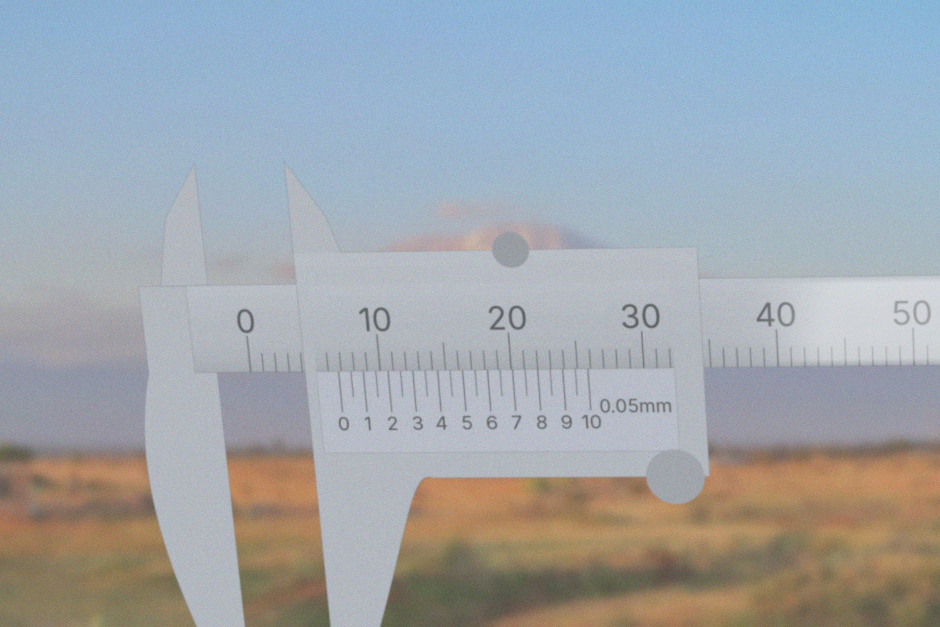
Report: 6.8 mm
